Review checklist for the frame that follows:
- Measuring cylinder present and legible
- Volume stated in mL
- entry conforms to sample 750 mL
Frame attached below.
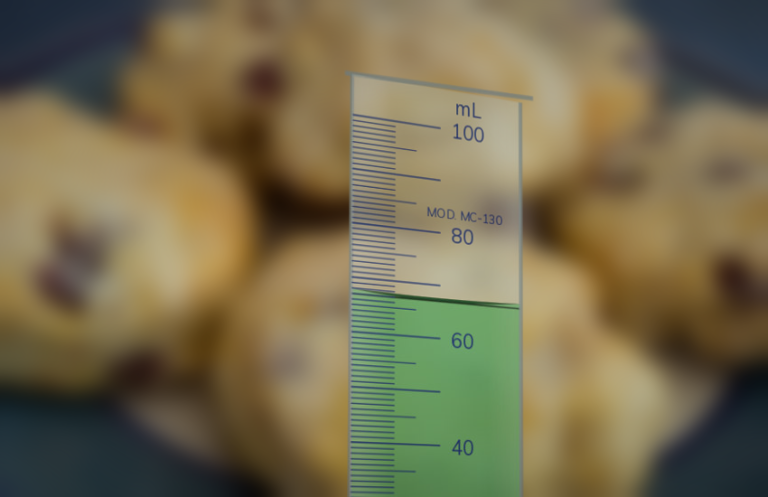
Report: 67 mL
